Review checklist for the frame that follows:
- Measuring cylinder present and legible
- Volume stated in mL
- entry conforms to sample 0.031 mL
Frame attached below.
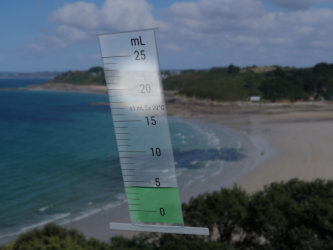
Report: 4 mL
